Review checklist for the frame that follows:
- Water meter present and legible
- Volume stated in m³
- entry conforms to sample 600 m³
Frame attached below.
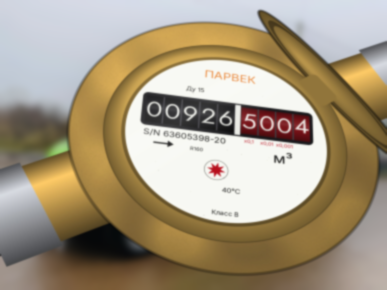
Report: 926.5004 m³
